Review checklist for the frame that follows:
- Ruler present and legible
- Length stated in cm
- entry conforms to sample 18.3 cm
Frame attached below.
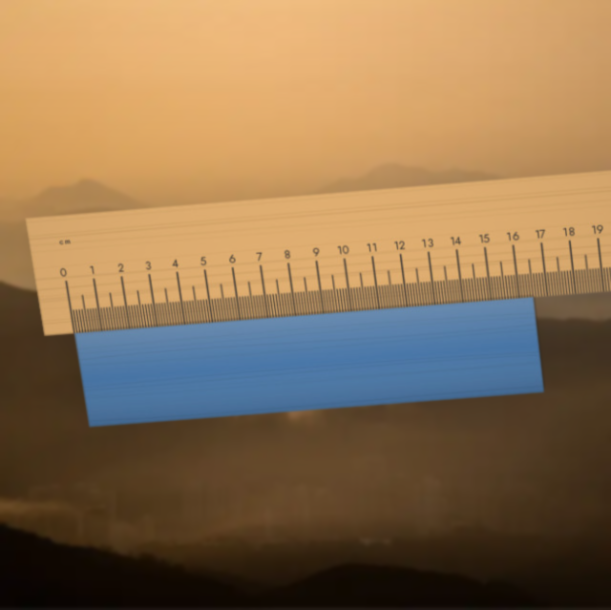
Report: 16.5 cm
